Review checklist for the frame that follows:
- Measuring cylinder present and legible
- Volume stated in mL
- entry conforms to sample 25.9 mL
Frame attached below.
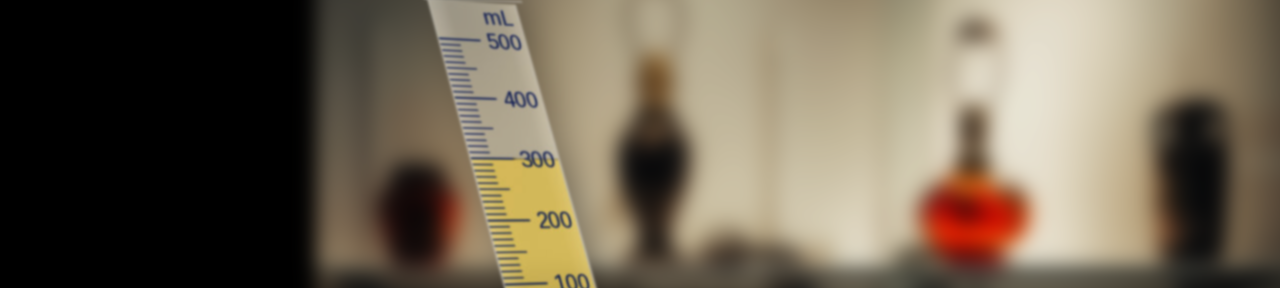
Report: 300 mL
